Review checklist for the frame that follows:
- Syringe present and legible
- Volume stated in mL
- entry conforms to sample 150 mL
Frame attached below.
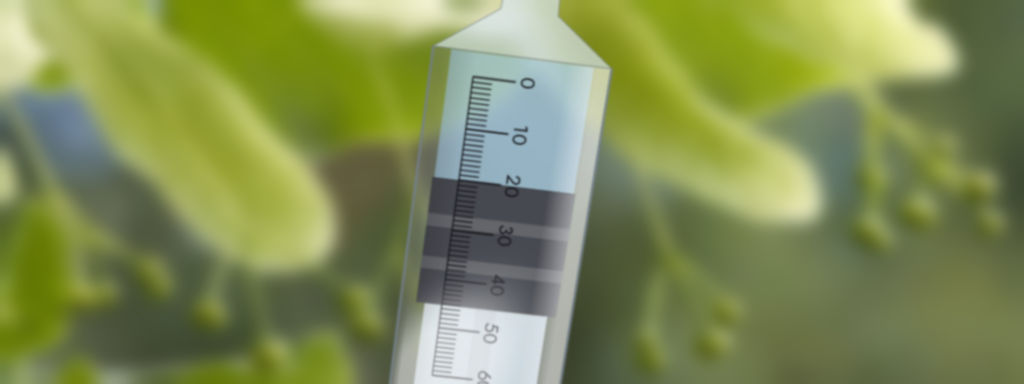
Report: 20 mL
